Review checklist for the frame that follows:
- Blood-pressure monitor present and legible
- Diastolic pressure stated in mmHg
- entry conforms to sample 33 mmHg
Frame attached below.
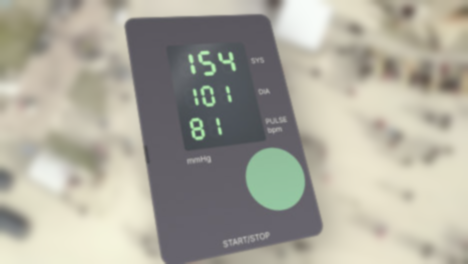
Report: 101 mmHg
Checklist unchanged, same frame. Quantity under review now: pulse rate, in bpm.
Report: 81 bpm
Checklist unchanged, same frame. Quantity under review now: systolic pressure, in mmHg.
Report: 154 mmHg
